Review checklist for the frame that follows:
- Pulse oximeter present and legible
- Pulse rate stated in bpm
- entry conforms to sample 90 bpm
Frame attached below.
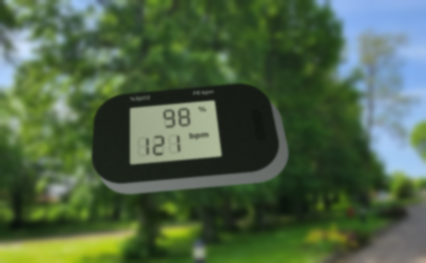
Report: 121 bpm
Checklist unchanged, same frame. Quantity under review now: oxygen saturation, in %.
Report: 98 %
